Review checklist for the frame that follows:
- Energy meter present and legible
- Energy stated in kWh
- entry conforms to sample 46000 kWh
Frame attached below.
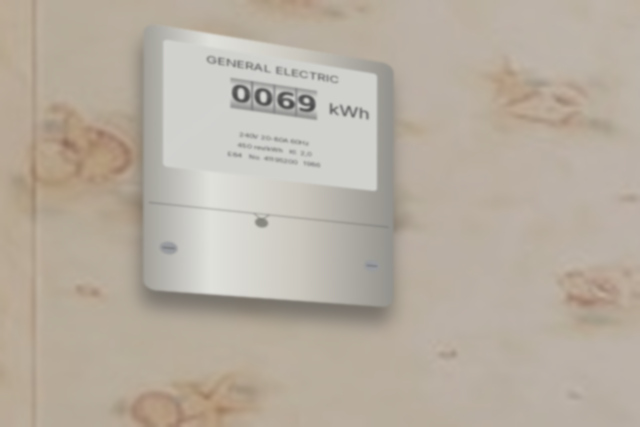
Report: 69 kWh
